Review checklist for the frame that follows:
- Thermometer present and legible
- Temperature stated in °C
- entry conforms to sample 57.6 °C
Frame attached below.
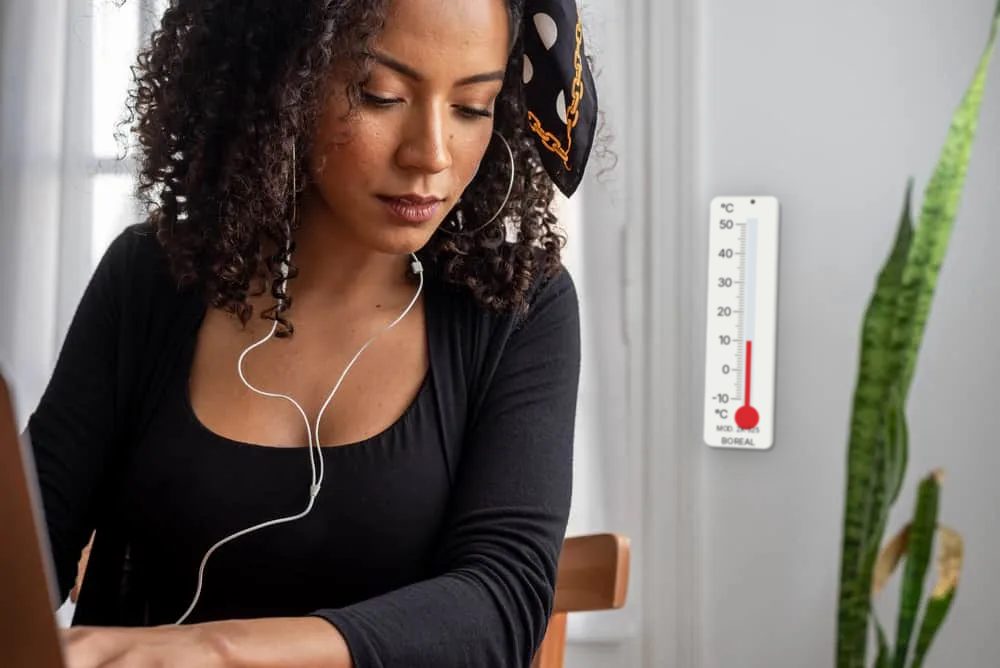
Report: 10 °C
